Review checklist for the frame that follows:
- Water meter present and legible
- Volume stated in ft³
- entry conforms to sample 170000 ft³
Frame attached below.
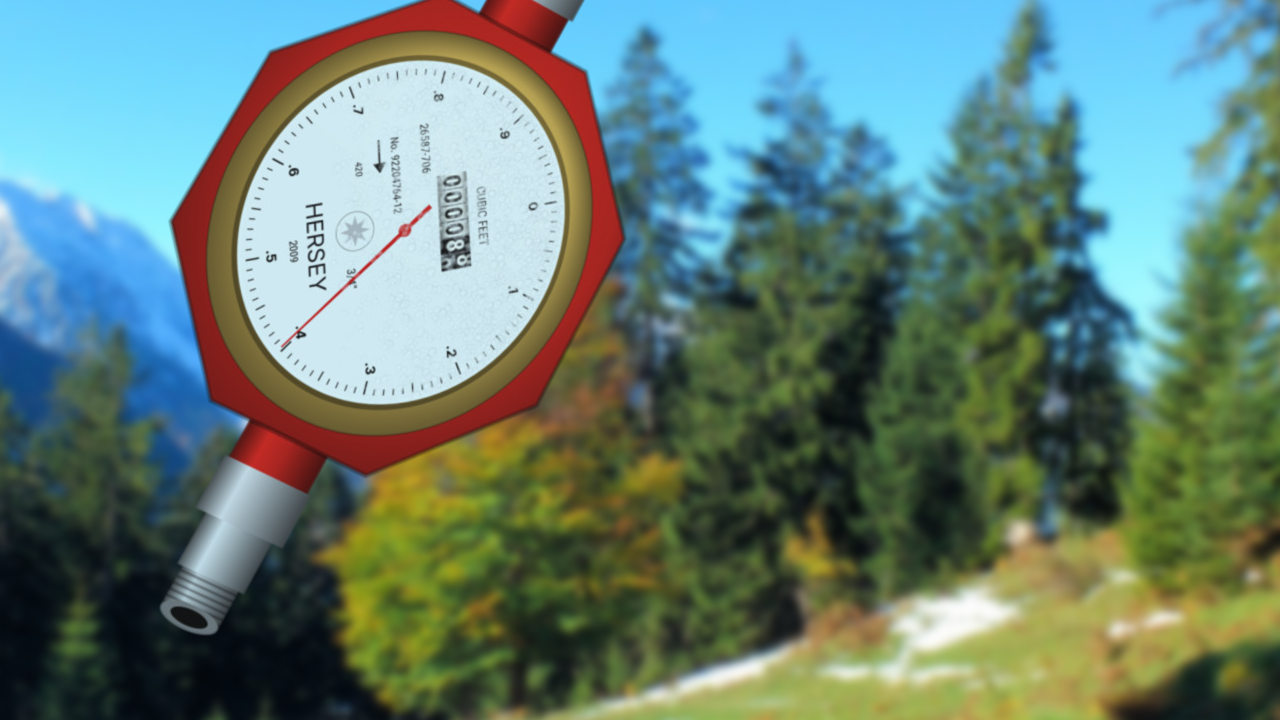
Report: 88.40 ft³
